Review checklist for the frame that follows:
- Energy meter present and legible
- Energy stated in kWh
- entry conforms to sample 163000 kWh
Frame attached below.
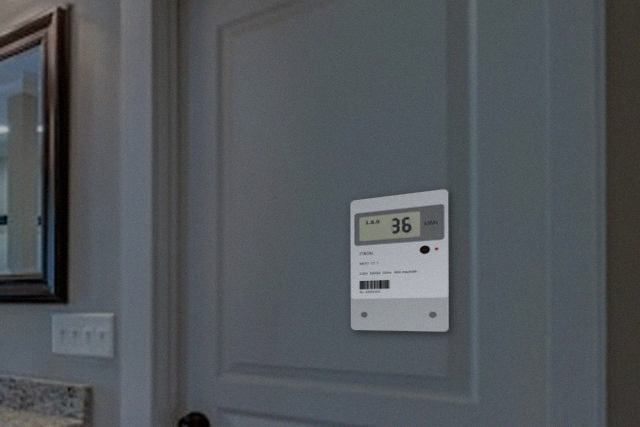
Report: 36 kWh
